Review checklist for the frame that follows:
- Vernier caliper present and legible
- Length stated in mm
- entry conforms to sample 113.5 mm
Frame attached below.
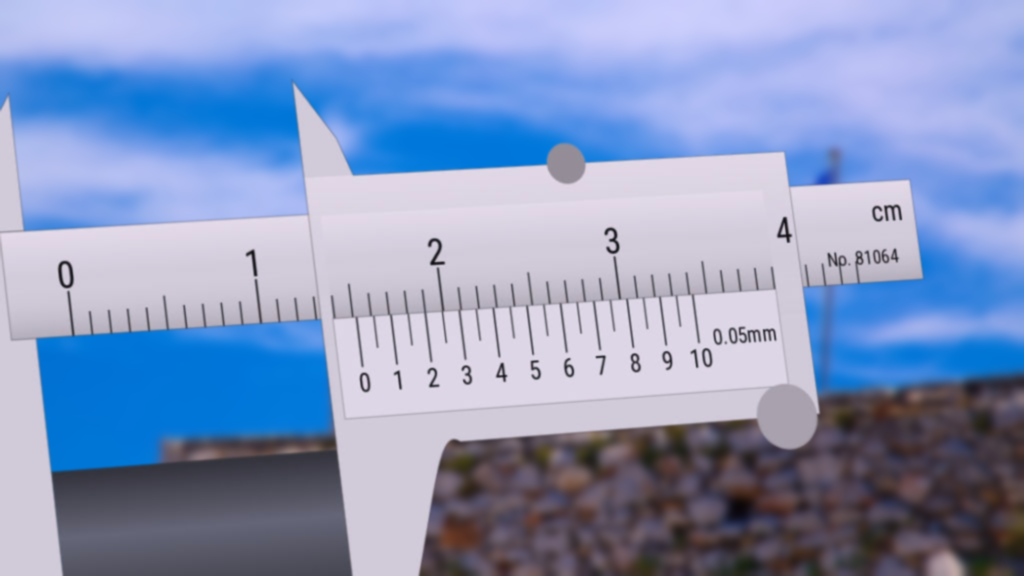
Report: 15.2 mm
